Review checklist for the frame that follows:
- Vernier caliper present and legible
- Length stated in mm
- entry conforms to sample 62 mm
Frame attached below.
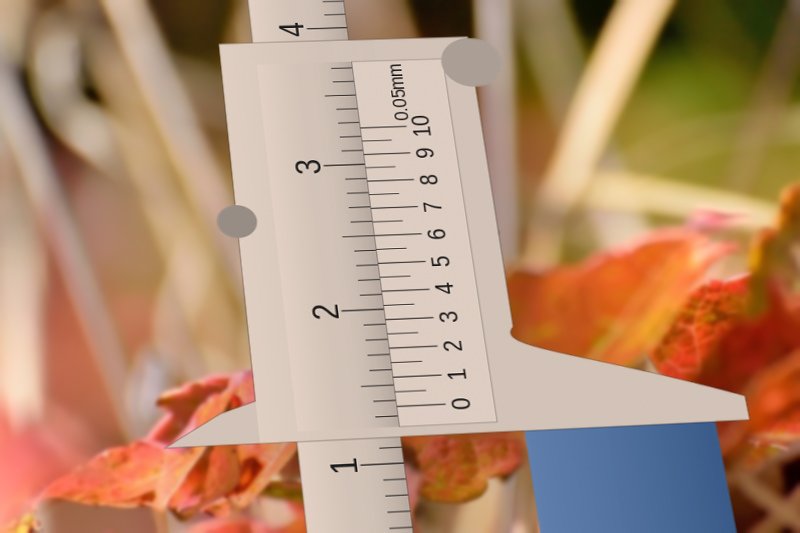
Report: 13.6 mm
